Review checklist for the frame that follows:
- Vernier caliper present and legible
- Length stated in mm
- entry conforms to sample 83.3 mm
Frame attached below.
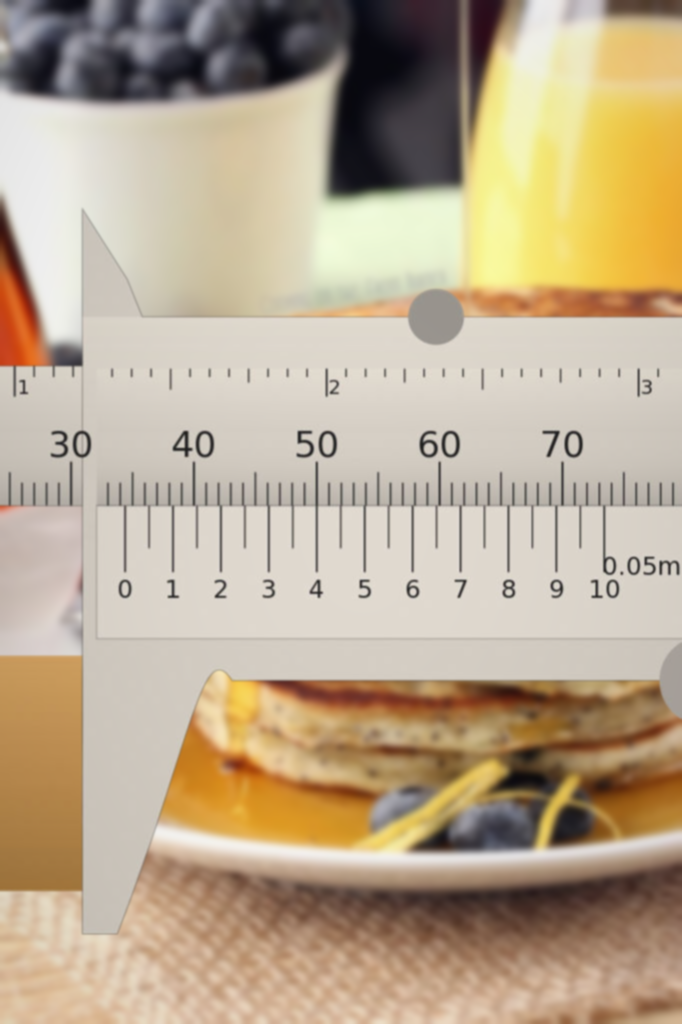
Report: 34.4 mm
